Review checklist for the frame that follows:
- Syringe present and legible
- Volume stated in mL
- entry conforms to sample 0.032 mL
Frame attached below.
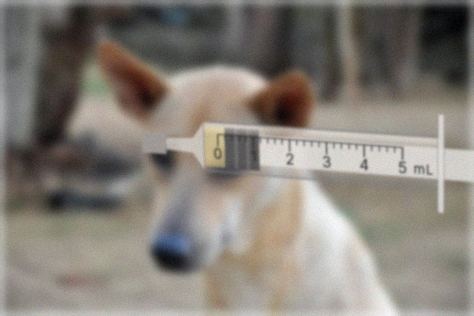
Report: 0.2 mL
